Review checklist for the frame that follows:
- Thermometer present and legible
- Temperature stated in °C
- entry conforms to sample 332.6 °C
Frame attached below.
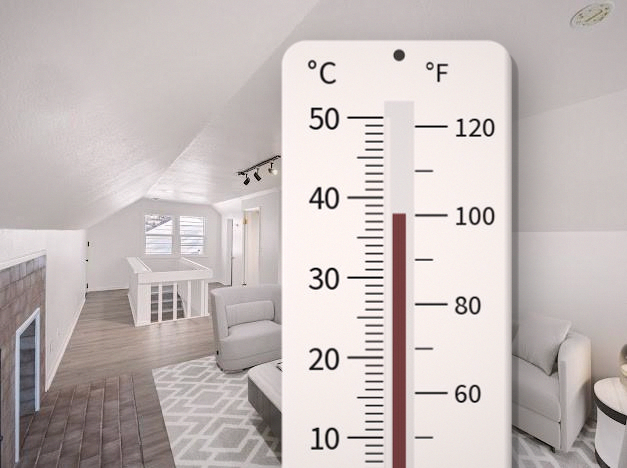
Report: 38 °C
